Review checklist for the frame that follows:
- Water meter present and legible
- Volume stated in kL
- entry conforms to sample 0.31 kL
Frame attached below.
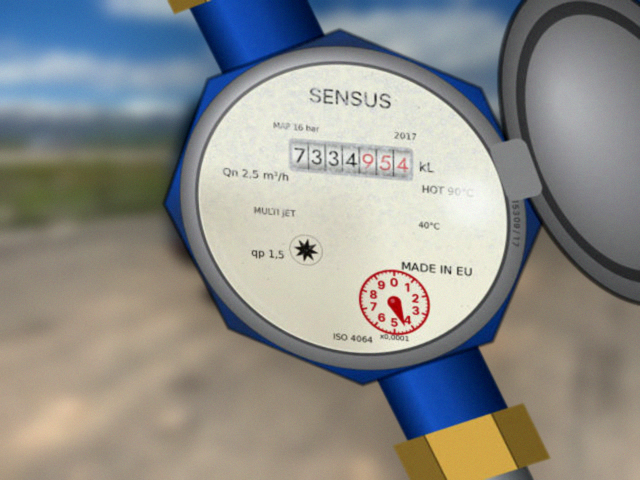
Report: 7334.9544 kL
